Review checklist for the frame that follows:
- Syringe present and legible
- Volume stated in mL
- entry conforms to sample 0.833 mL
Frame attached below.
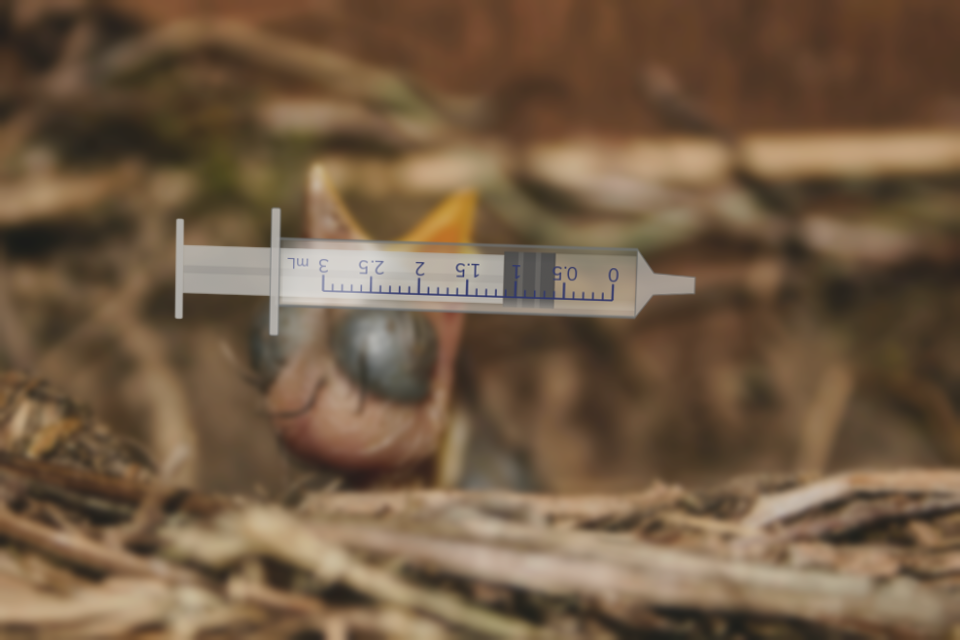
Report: 0.6 mL
